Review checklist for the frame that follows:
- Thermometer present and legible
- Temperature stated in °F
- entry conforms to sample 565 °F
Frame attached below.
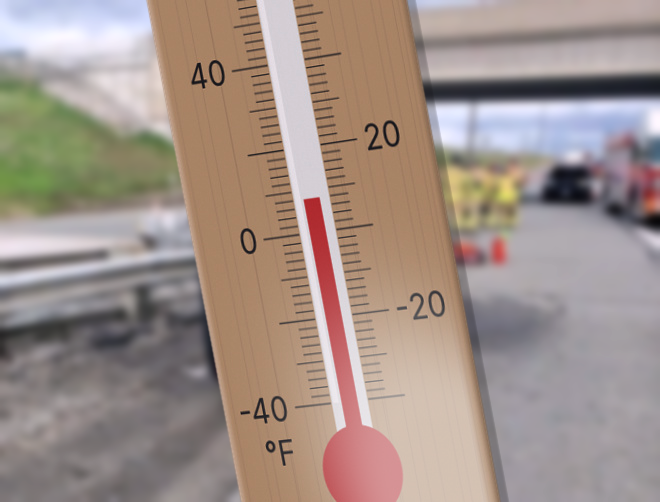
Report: 8 °F
